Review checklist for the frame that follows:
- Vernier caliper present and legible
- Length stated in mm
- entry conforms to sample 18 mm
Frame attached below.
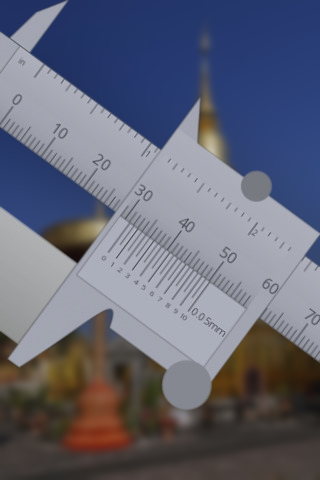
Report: 31.2 mm
